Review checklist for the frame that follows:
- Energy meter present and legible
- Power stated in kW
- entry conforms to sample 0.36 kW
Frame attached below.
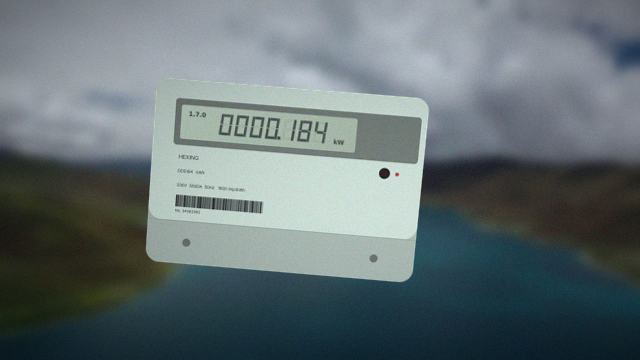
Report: 0.184 kW
